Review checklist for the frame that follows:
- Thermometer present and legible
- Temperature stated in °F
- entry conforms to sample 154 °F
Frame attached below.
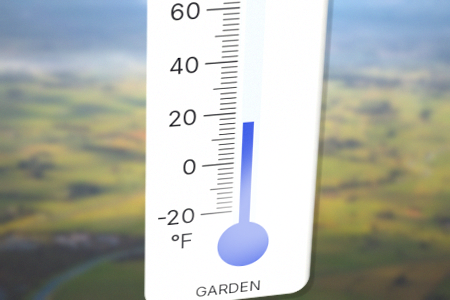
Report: 16 °F
